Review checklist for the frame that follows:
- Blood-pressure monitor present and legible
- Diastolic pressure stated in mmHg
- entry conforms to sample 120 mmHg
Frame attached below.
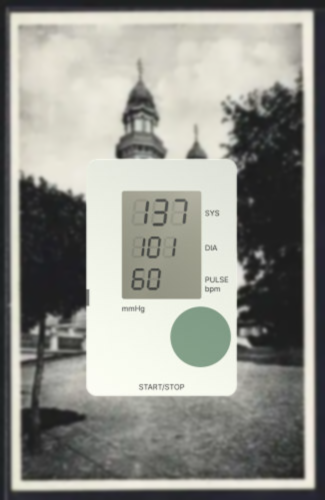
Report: 101 mmHg
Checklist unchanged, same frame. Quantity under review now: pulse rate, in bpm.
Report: 60 bpm
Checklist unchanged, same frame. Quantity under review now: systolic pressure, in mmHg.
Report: 137 mmHg
